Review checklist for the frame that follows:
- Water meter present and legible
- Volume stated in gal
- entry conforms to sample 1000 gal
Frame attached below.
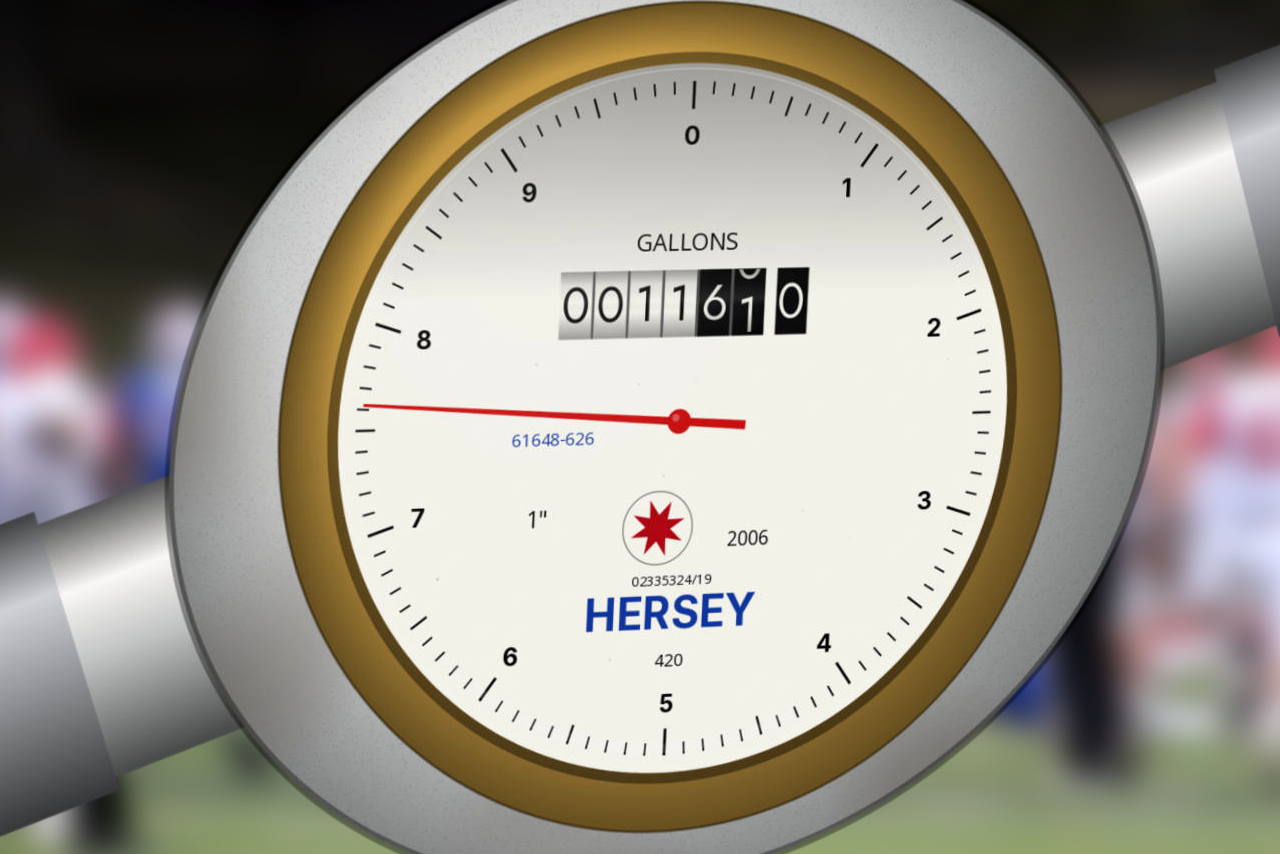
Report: 11607.6 gal
